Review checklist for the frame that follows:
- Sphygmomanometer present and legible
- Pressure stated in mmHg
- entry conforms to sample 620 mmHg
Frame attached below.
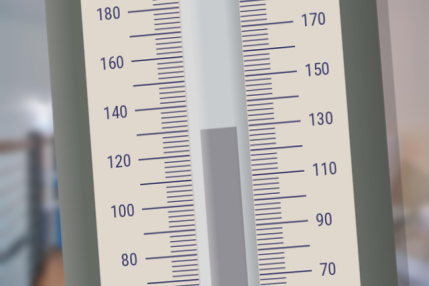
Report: 130 mmHg
